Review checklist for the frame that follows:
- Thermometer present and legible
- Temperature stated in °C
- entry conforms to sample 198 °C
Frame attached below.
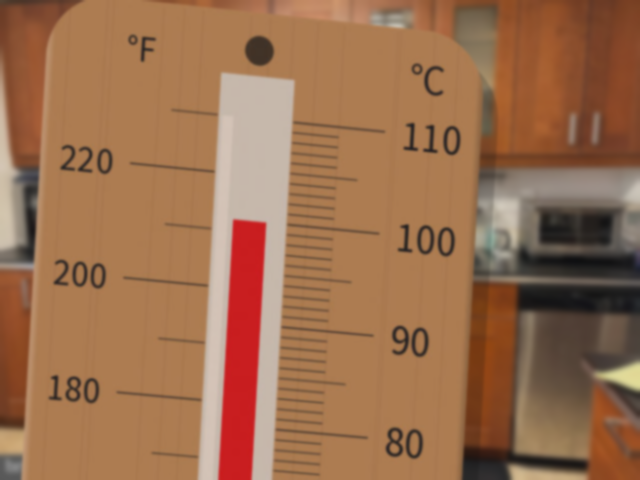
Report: 100 °C
